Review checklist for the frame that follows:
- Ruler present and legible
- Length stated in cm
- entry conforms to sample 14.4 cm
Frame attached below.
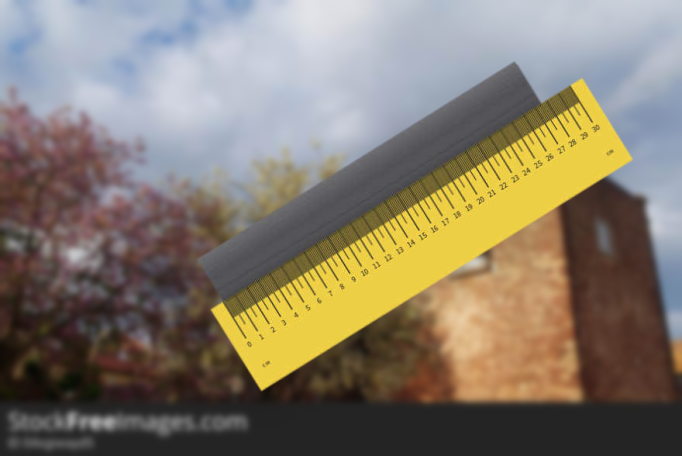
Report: 27.5 cm
